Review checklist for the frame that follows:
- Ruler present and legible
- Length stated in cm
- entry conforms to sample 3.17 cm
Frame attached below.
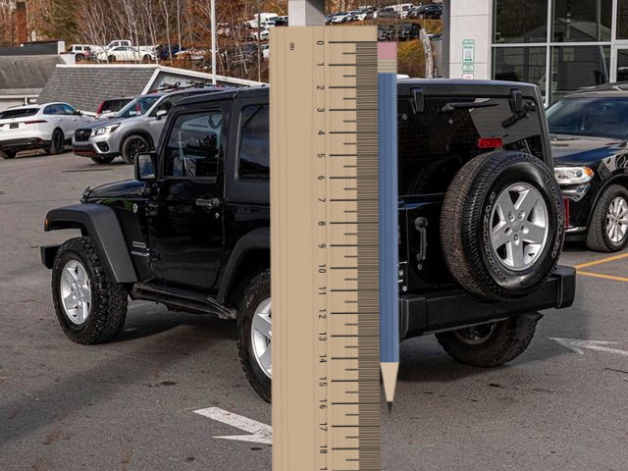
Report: 16.5 cm
